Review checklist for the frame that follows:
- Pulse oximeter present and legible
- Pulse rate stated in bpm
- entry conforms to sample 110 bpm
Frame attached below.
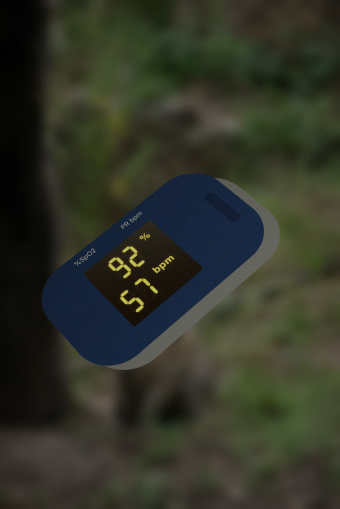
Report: 57 bpm
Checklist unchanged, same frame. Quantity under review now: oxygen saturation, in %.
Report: 92 %
